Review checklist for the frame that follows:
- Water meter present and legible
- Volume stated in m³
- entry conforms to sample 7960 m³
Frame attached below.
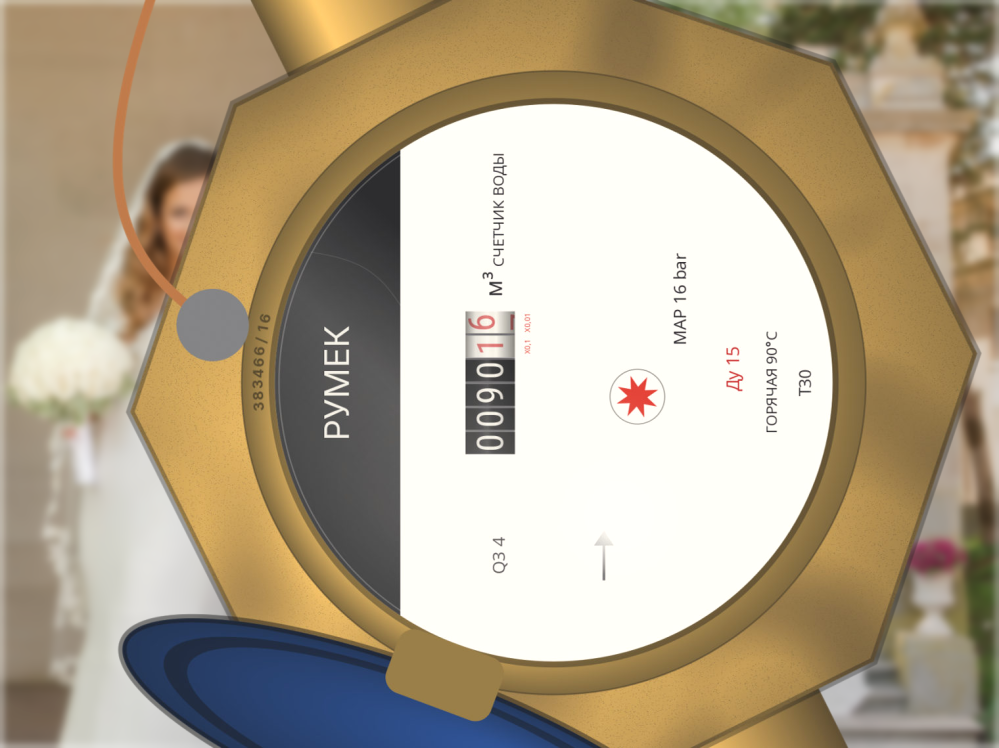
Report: 90.16 m³
